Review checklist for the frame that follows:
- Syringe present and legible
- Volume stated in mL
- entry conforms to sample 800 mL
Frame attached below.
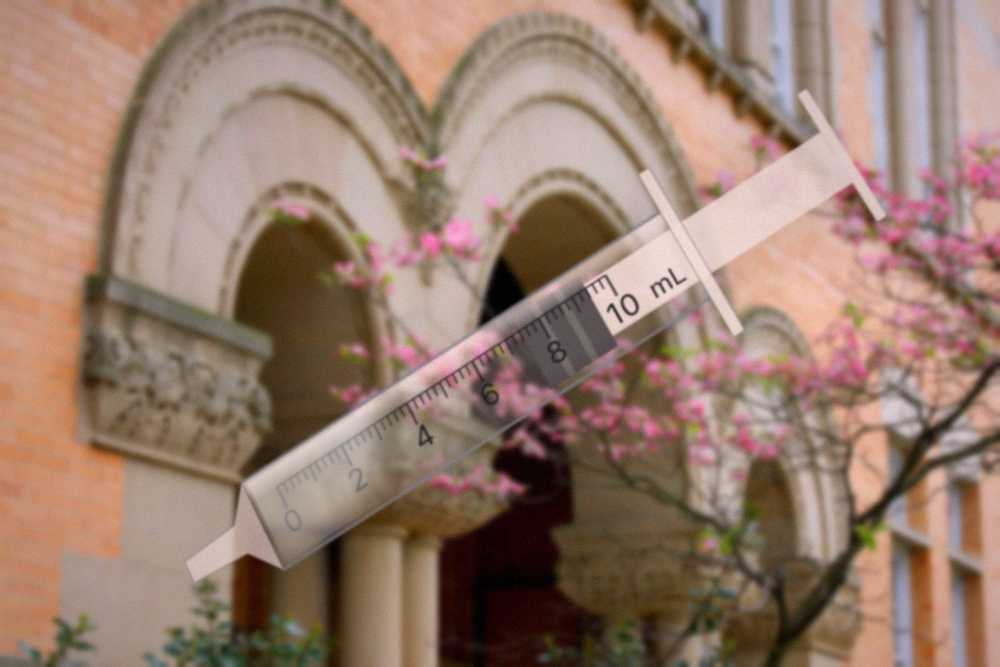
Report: 7.4 mL
